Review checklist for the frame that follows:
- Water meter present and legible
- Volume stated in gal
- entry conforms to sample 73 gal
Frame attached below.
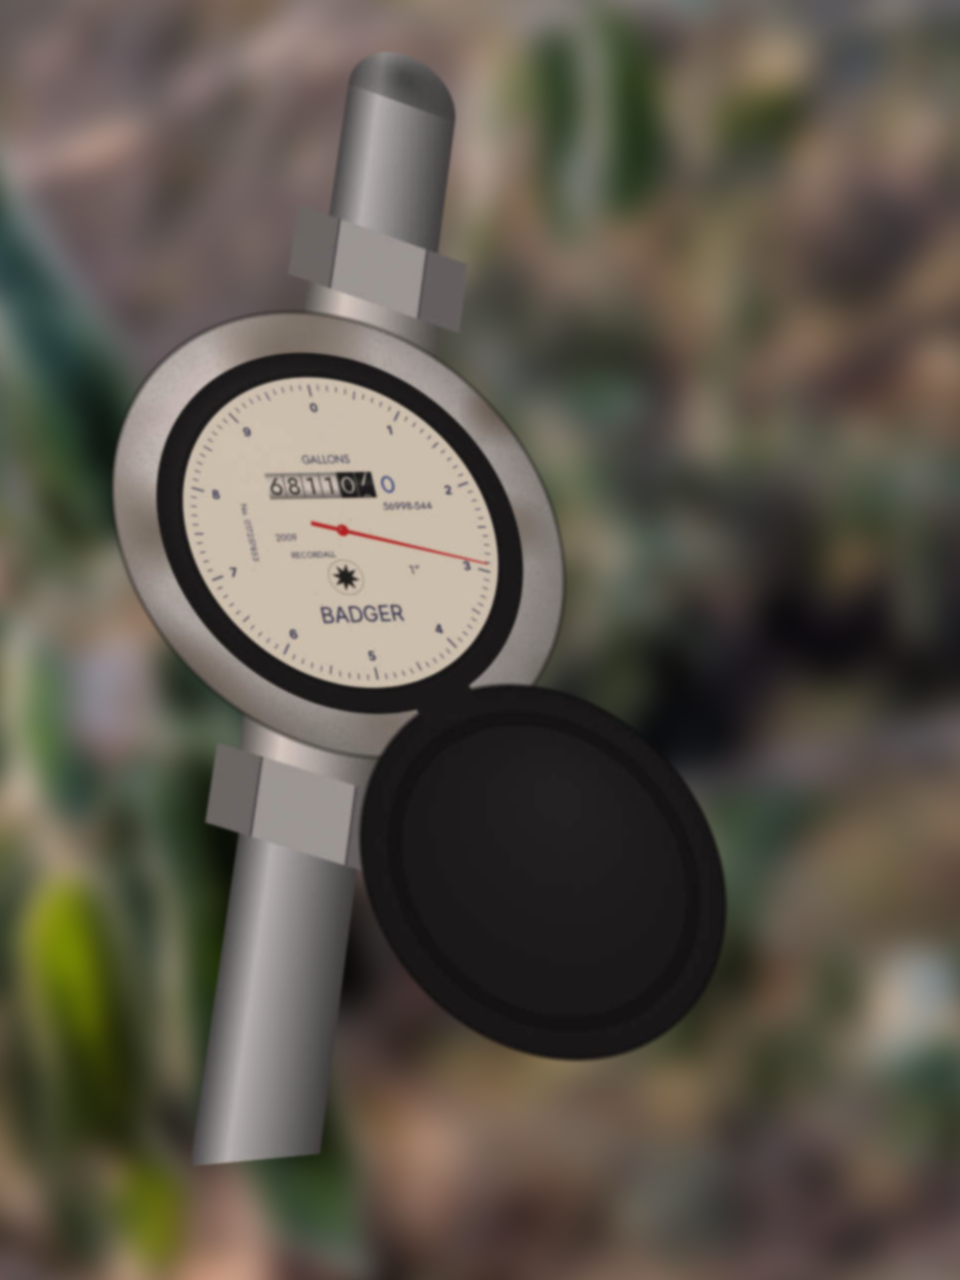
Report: 6811072.9 gal
